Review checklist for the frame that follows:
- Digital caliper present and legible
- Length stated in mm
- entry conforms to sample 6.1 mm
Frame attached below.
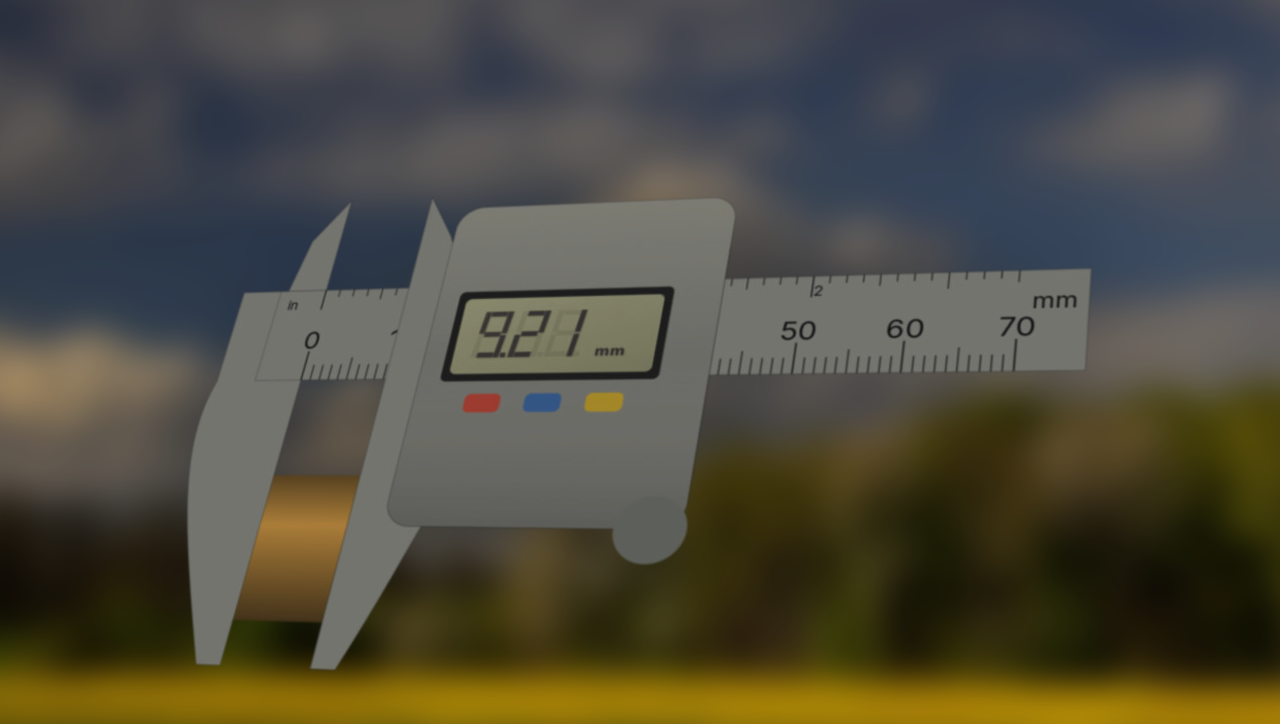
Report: 9.21 mm
